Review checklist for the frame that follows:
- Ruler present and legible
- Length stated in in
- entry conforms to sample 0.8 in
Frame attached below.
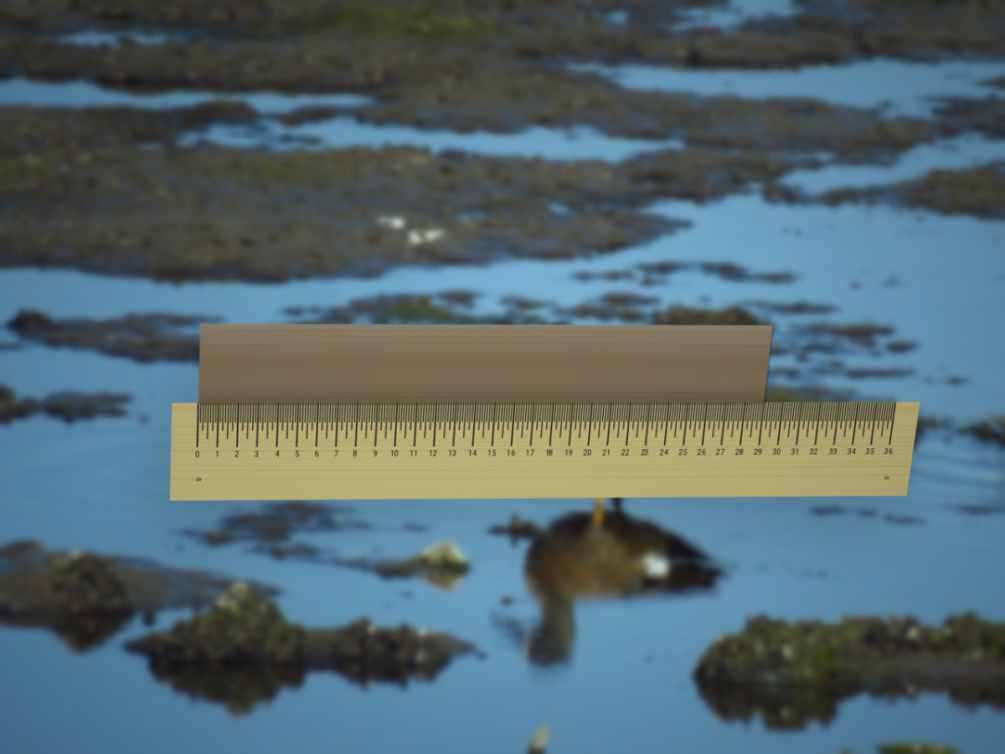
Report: 29 in
